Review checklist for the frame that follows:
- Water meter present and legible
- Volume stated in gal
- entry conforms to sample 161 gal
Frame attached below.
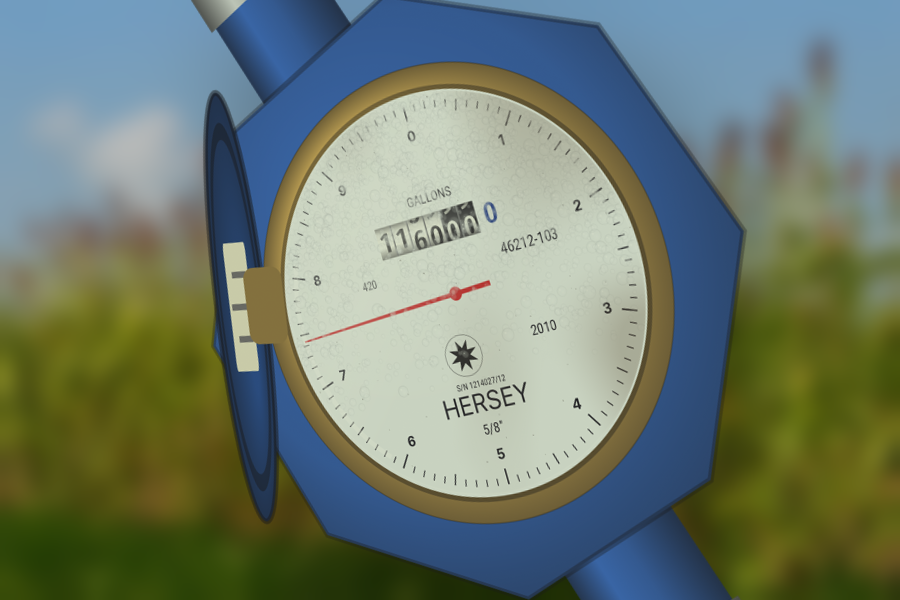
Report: 1159997.4 gal
